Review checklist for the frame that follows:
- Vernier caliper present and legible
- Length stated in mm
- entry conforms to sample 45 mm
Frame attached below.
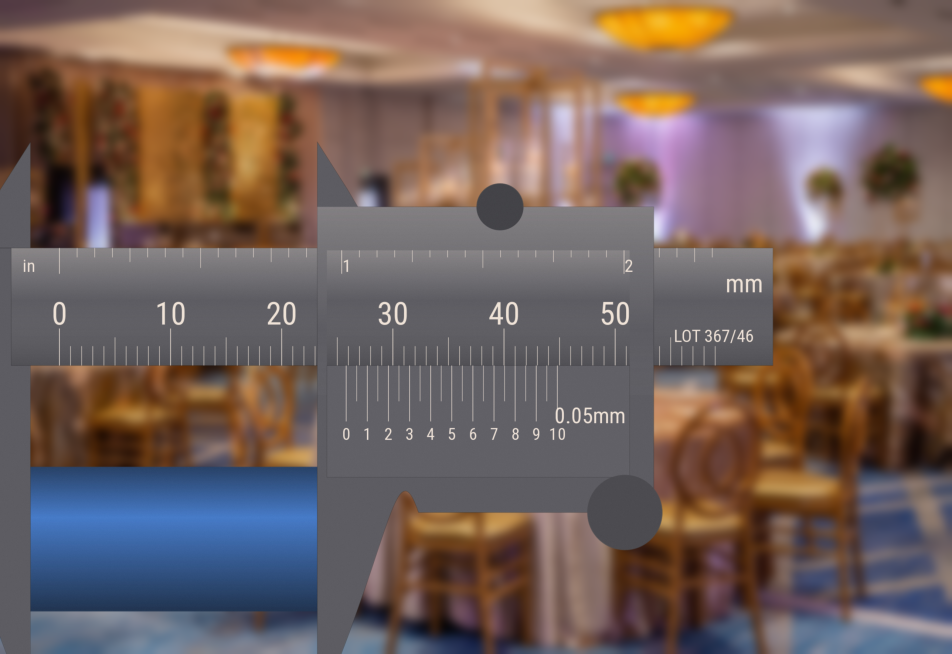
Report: 25.8 mm
